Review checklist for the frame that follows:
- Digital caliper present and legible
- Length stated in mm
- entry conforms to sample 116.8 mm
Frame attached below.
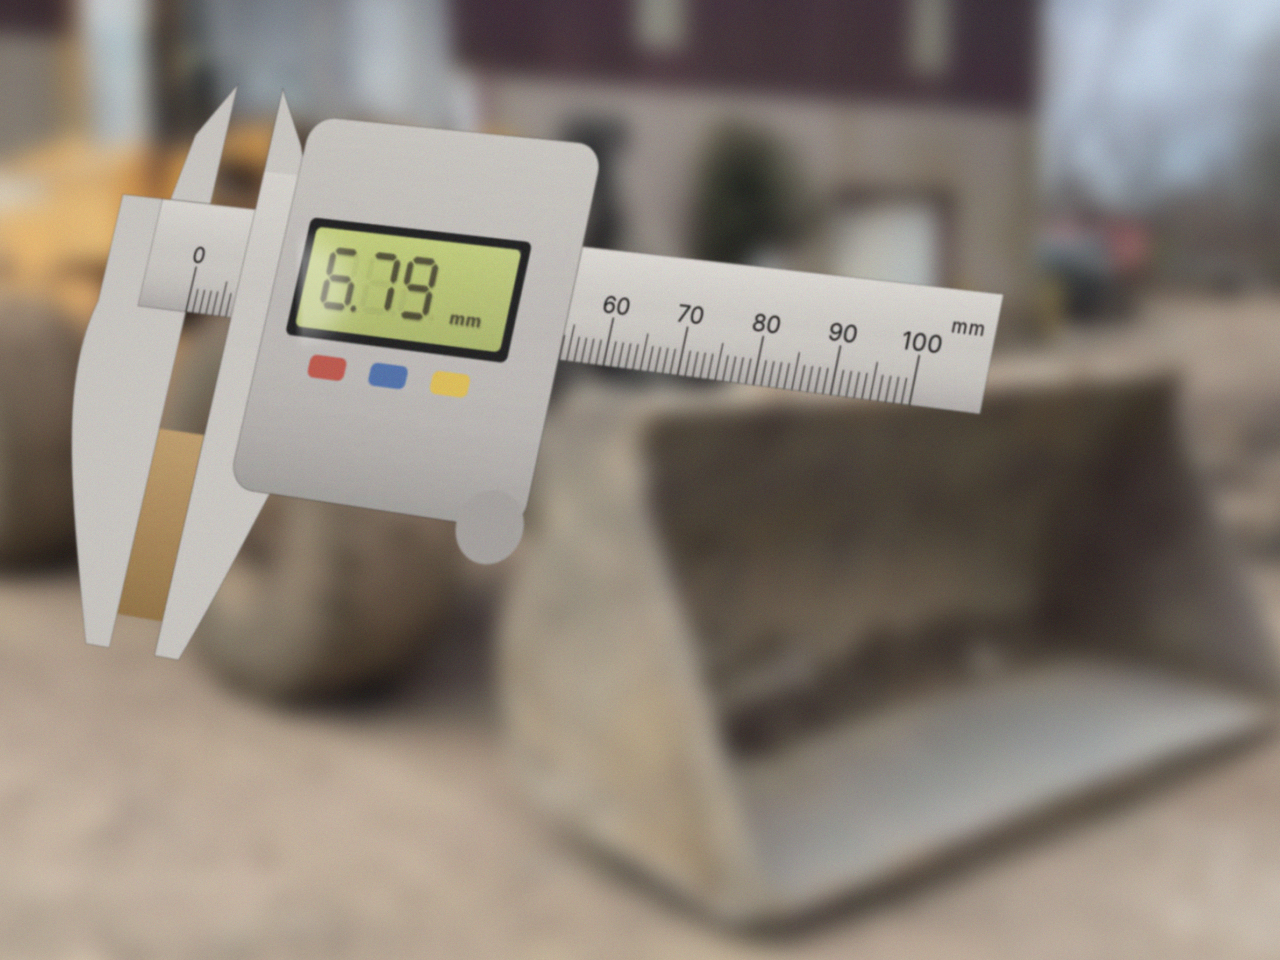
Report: 6.79 mm
